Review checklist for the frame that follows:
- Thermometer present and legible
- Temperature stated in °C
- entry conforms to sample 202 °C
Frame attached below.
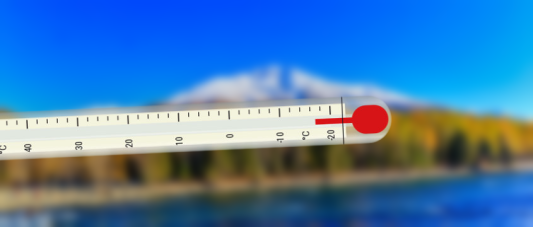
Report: -17 °C
